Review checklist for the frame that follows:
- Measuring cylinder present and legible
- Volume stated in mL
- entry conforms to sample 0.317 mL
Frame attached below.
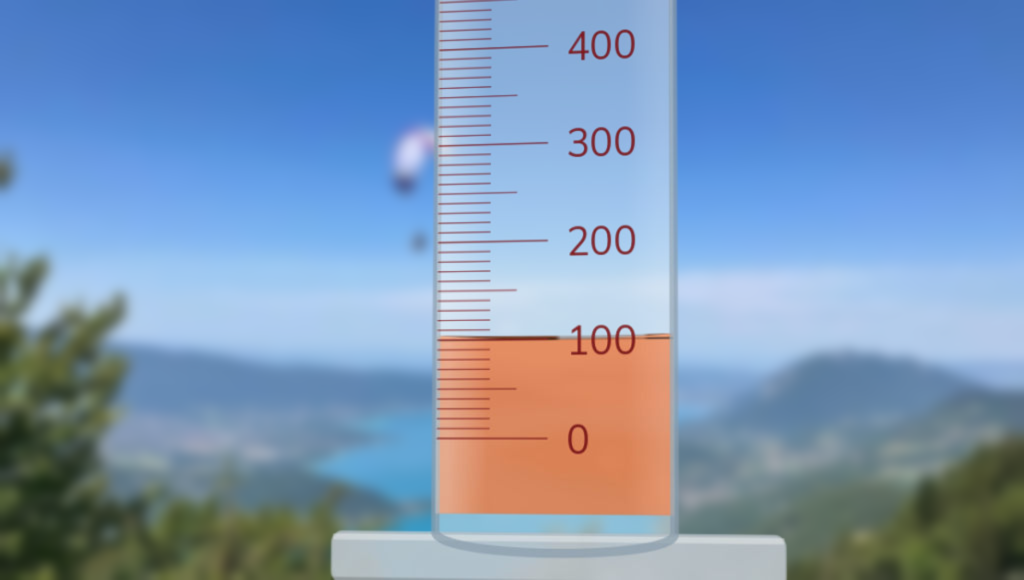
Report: 100 mL
